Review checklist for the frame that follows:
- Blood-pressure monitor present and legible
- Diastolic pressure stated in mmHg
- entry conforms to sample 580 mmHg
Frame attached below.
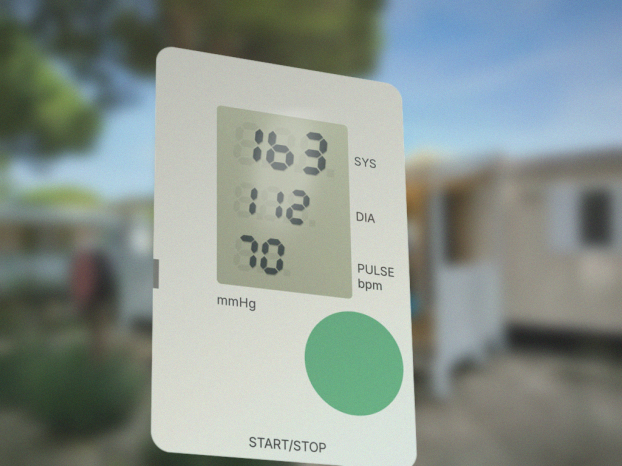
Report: 112 mmHg
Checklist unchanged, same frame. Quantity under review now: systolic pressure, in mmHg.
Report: 163 mmHg
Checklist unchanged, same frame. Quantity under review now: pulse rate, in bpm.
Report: 70 bpm
